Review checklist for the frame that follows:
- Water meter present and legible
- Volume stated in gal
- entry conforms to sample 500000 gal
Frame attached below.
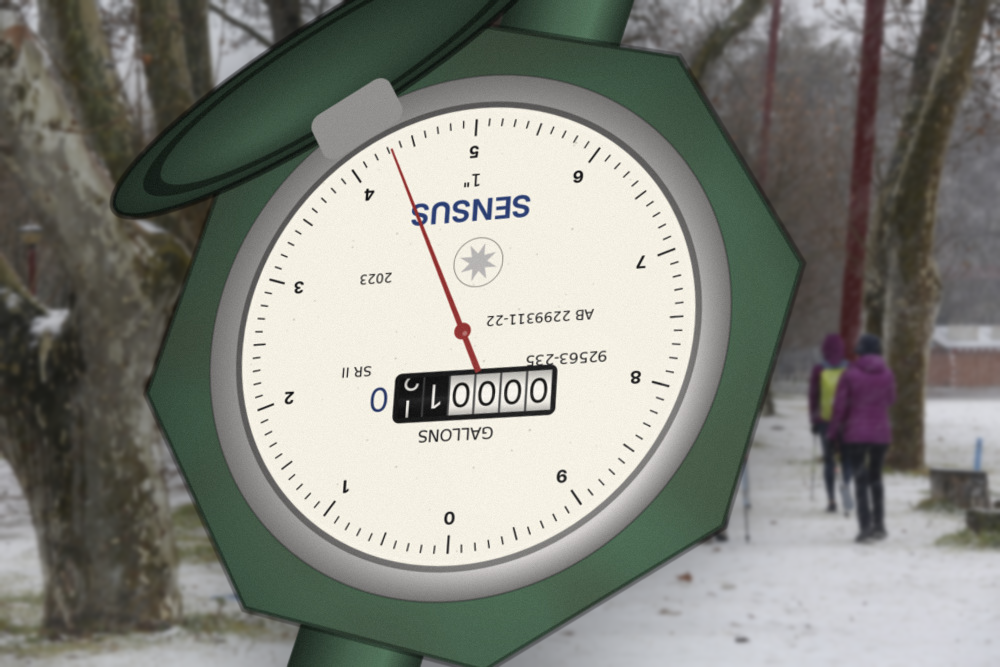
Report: 114.3 gal
